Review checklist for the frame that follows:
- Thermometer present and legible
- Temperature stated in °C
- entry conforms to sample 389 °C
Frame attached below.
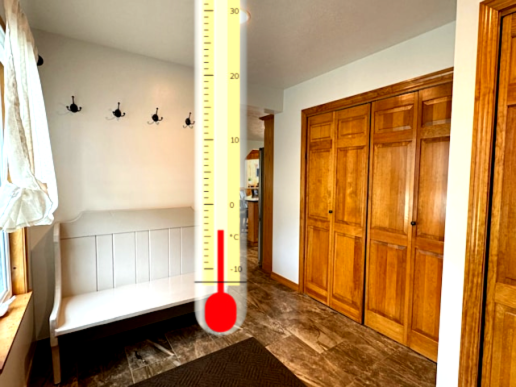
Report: -4 °C
